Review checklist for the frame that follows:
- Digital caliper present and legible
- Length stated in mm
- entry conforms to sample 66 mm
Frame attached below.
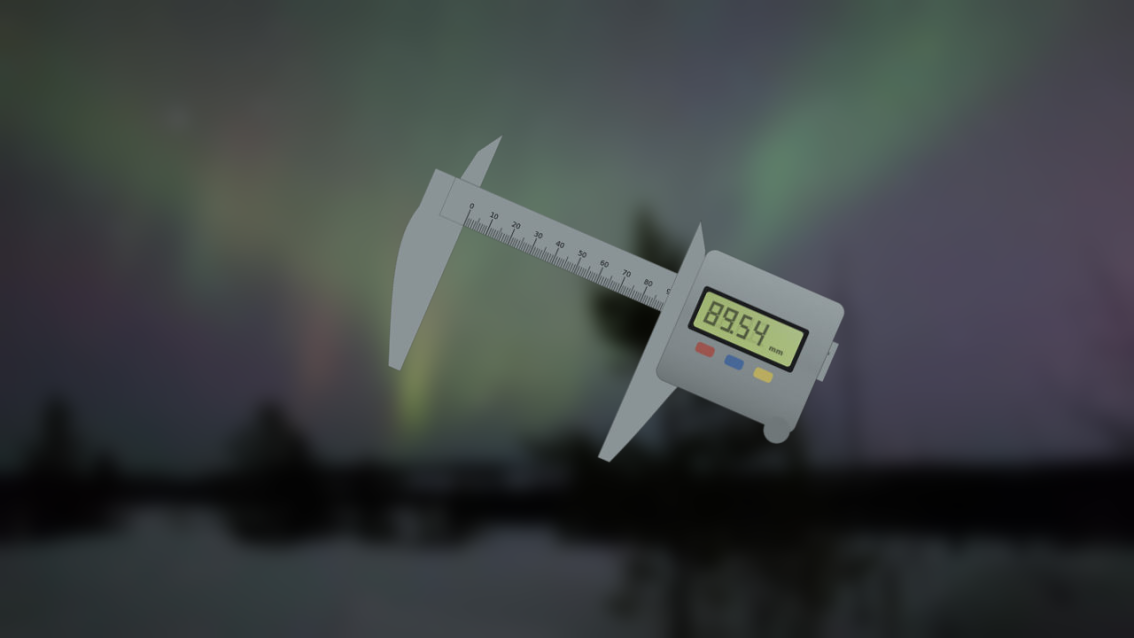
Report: 89.54 mm
